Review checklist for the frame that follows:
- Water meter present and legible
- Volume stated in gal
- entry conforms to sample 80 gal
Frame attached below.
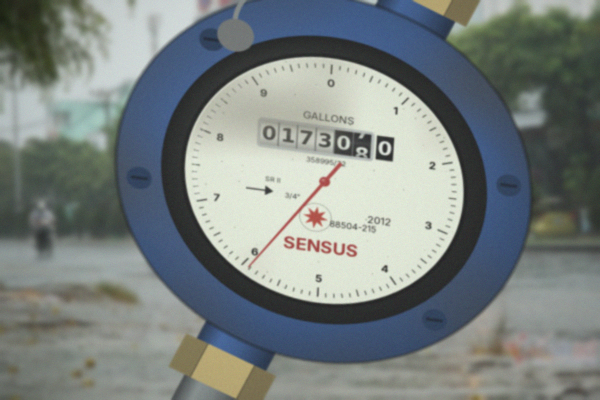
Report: 173075.9 gal
